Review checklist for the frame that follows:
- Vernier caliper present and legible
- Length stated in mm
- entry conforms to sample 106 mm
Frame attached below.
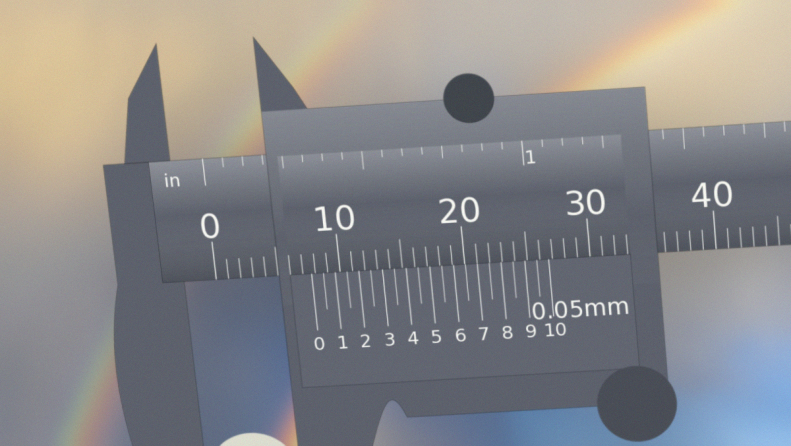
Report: 7.7 mm
